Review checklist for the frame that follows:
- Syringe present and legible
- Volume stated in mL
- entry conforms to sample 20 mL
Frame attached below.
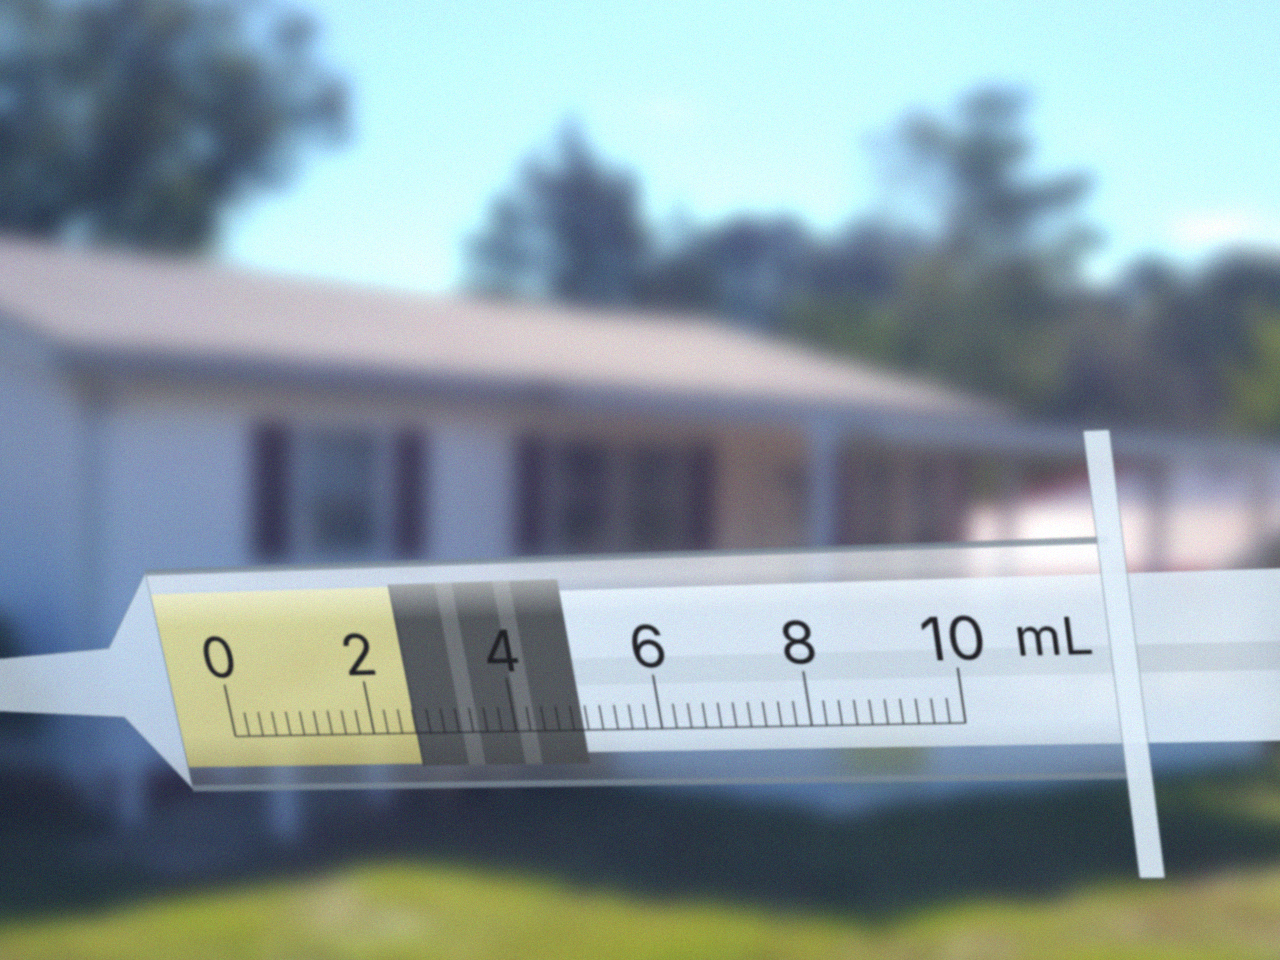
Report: 2.6 mL
